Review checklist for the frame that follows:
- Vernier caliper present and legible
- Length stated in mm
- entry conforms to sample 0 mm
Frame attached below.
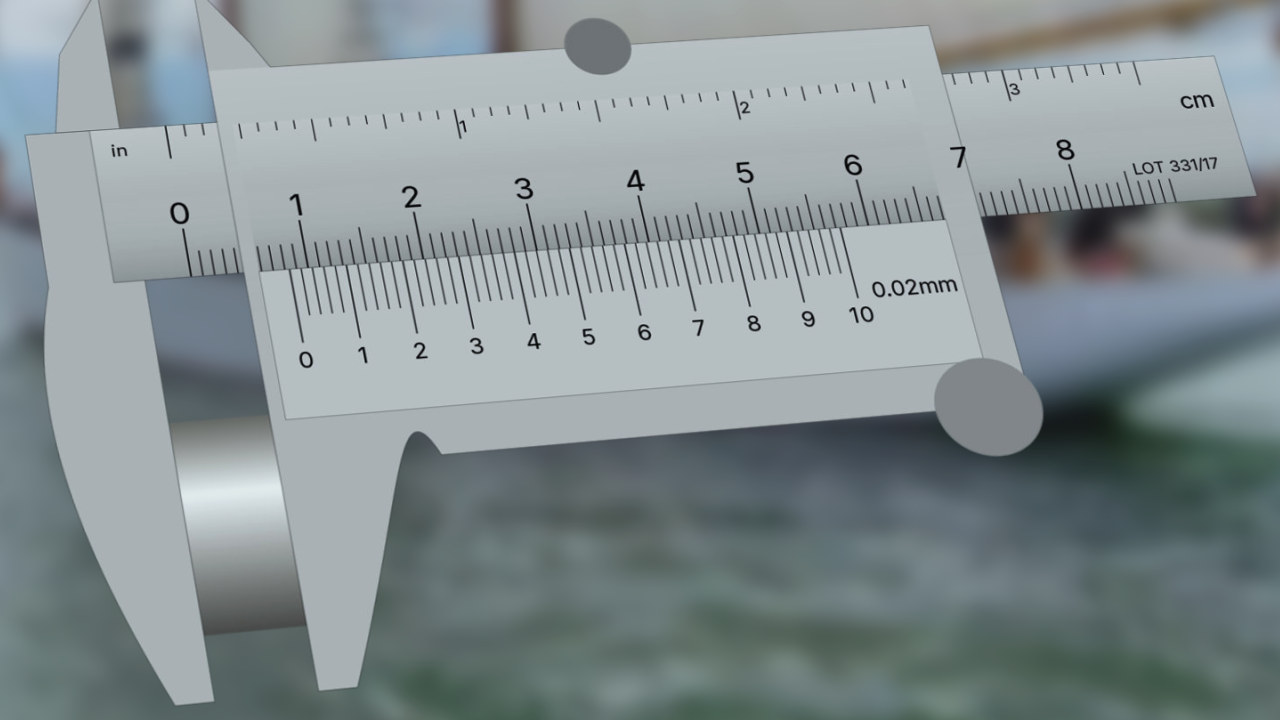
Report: 8.4 mm
